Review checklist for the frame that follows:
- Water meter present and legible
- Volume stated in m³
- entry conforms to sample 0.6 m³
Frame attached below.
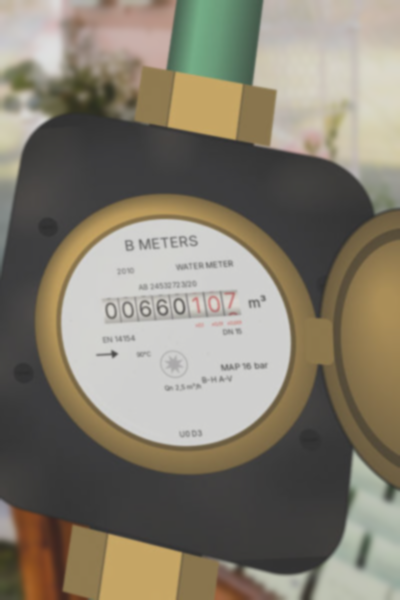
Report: 660.107 m³
